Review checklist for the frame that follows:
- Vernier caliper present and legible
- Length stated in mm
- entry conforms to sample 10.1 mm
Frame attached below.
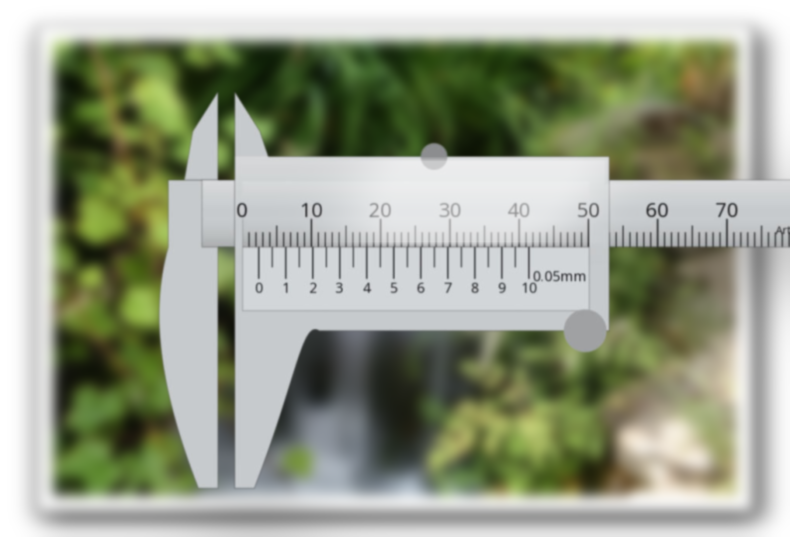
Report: 2.4 mm
